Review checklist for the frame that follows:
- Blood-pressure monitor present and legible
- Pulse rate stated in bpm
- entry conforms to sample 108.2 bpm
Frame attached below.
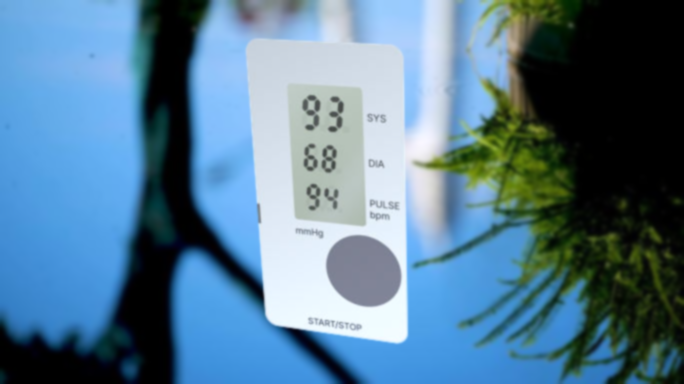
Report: 94 bpm
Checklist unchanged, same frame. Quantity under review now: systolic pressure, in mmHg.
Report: 93 mmHg
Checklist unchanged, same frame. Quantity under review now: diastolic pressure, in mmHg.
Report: 68 mmHg
